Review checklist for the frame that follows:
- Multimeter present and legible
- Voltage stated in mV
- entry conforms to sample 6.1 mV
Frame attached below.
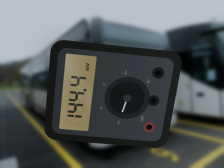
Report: 144.4 mV
